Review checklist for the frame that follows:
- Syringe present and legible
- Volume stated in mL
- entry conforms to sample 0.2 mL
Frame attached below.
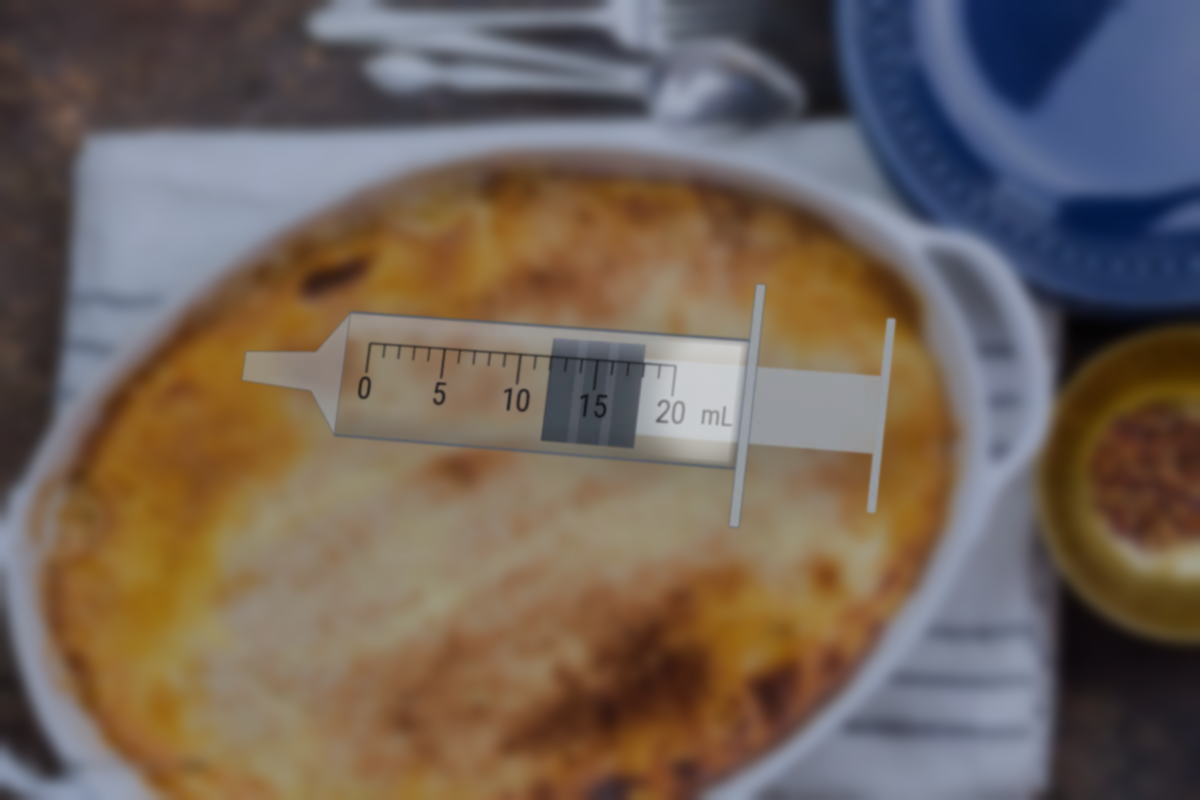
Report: 12 mL
